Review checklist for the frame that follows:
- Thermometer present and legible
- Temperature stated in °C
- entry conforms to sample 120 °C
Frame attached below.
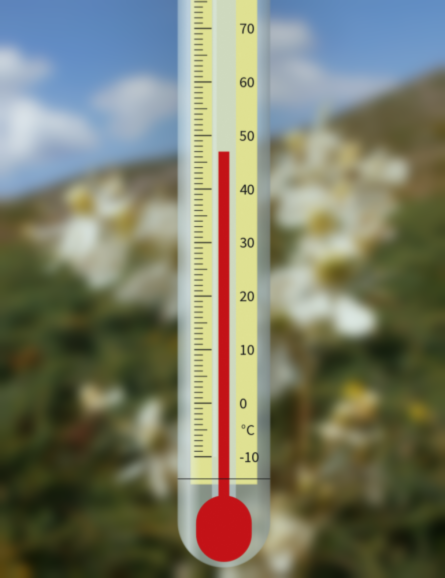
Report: 47 °C
